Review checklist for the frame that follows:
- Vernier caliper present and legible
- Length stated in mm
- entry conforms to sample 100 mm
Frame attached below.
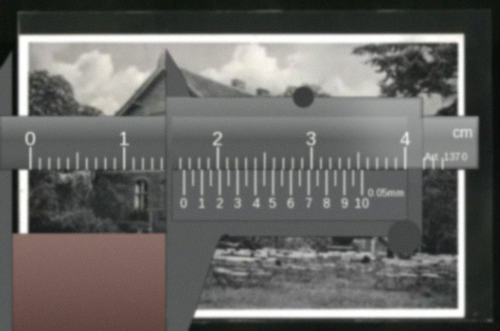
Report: 16.4 mm
